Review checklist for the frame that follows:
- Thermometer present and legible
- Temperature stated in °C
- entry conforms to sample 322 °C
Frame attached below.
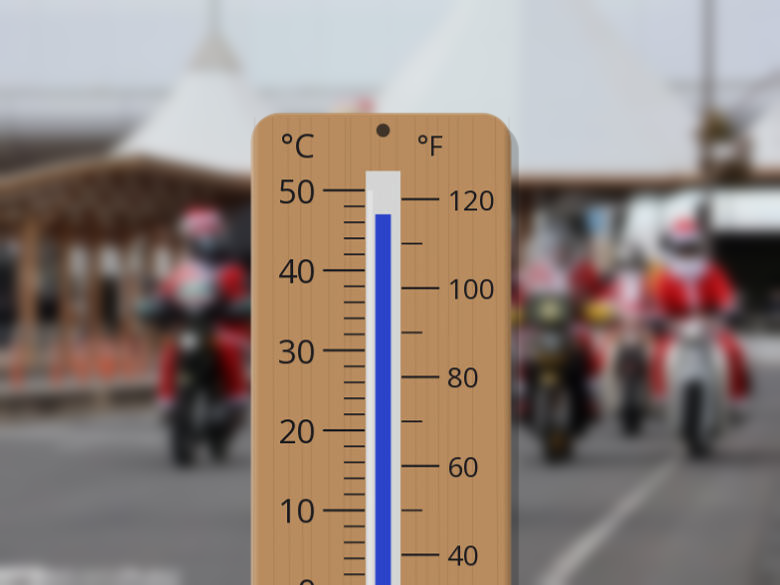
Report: 47 °C
